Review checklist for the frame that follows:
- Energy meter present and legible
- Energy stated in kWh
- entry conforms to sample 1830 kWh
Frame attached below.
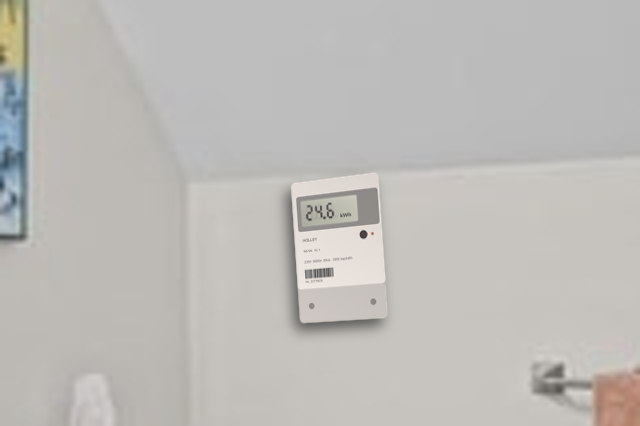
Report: 24.6 kWh
